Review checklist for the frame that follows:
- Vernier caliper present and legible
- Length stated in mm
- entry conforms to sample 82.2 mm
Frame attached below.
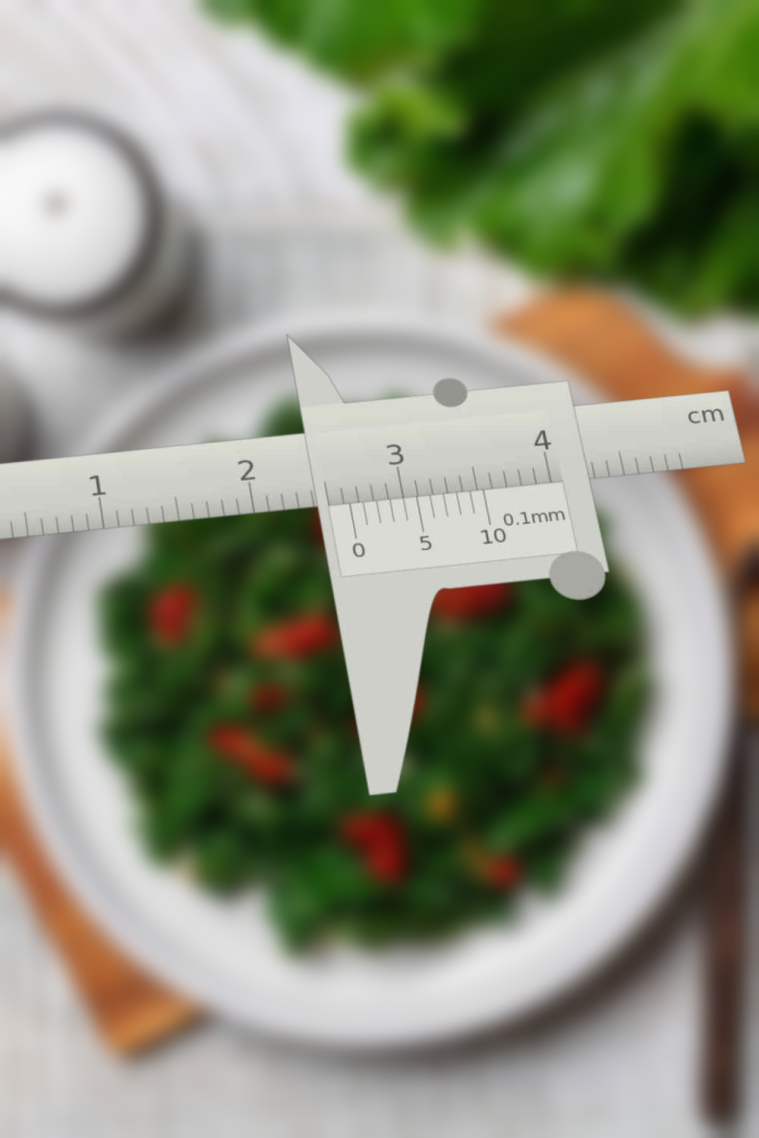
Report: 26.4 mm
